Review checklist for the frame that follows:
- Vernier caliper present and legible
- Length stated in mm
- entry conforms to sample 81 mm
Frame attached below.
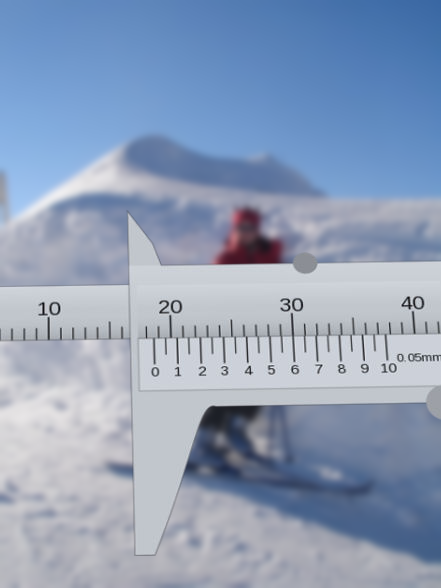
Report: 18.6 mm
